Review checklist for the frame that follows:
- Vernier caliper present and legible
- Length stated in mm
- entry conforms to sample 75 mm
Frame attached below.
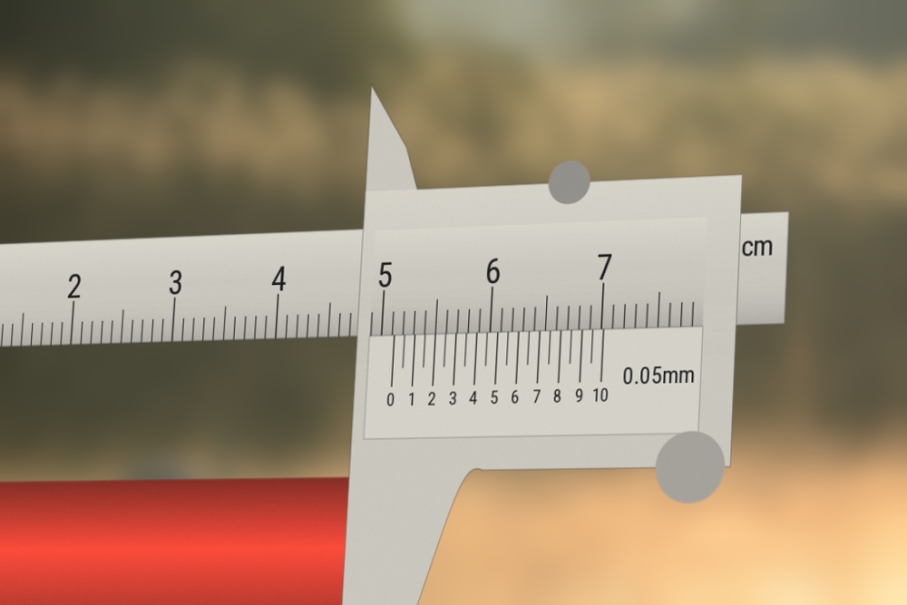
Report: 51.2 mm
